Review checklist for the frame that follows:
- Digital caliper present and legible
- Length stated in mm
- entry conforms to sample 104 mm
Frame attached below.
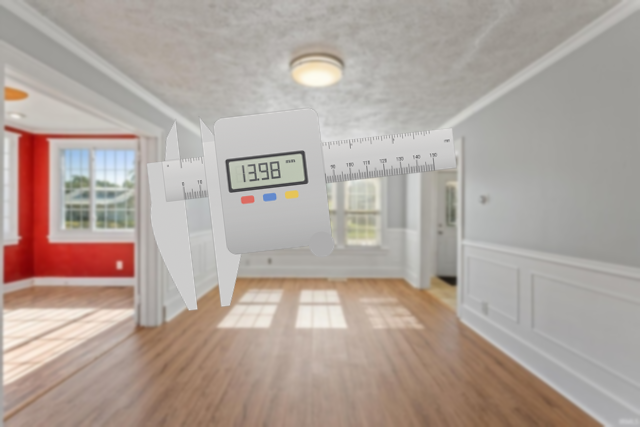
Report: 13.98 mm
